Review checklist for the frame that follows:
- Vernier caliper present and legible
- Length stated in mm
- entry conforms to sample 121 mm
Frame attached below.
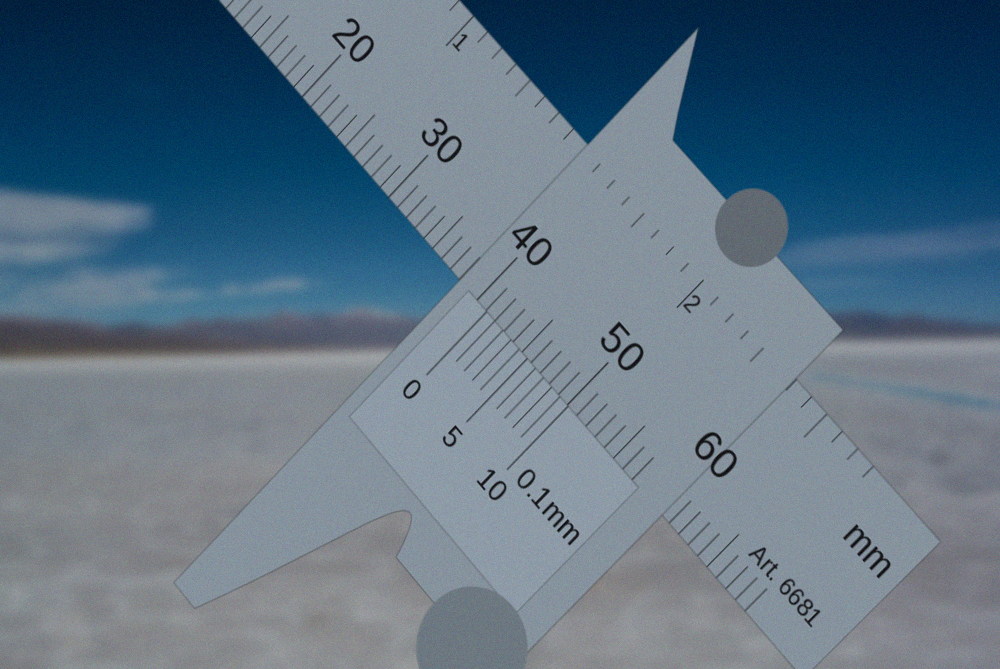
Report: 41.1 mm
